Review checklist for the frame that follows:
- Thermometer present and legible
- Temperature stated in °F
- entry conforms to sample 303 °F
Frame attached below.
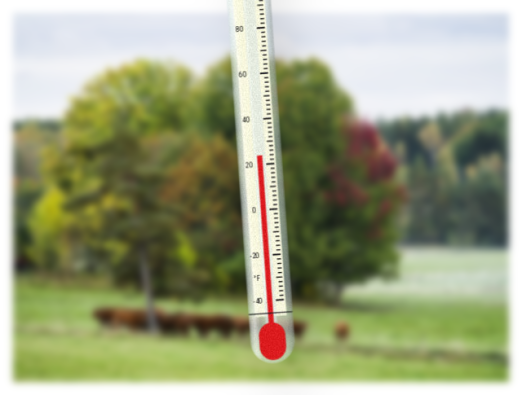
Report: 24 °F
